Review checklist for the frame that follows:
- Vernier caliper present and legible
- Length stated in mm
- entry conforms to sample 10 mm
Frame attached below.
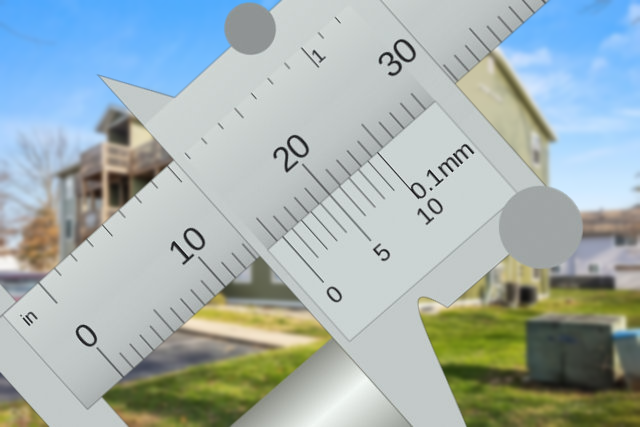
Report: 15.5 mm
